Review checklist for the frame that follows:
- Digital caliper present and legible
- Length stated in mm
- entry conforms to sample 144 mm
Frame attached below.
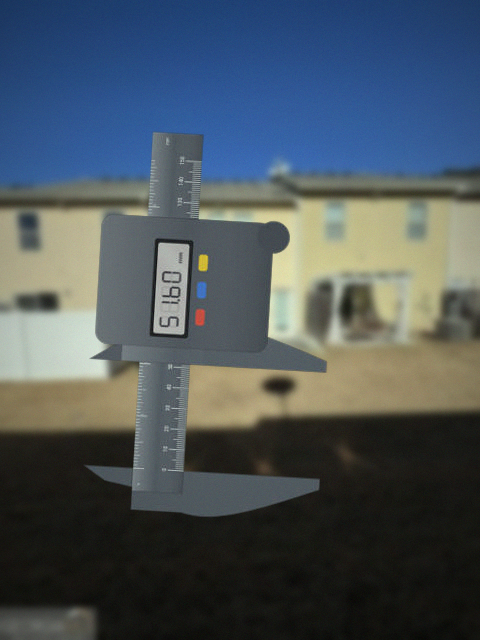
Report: 51.60 mm
